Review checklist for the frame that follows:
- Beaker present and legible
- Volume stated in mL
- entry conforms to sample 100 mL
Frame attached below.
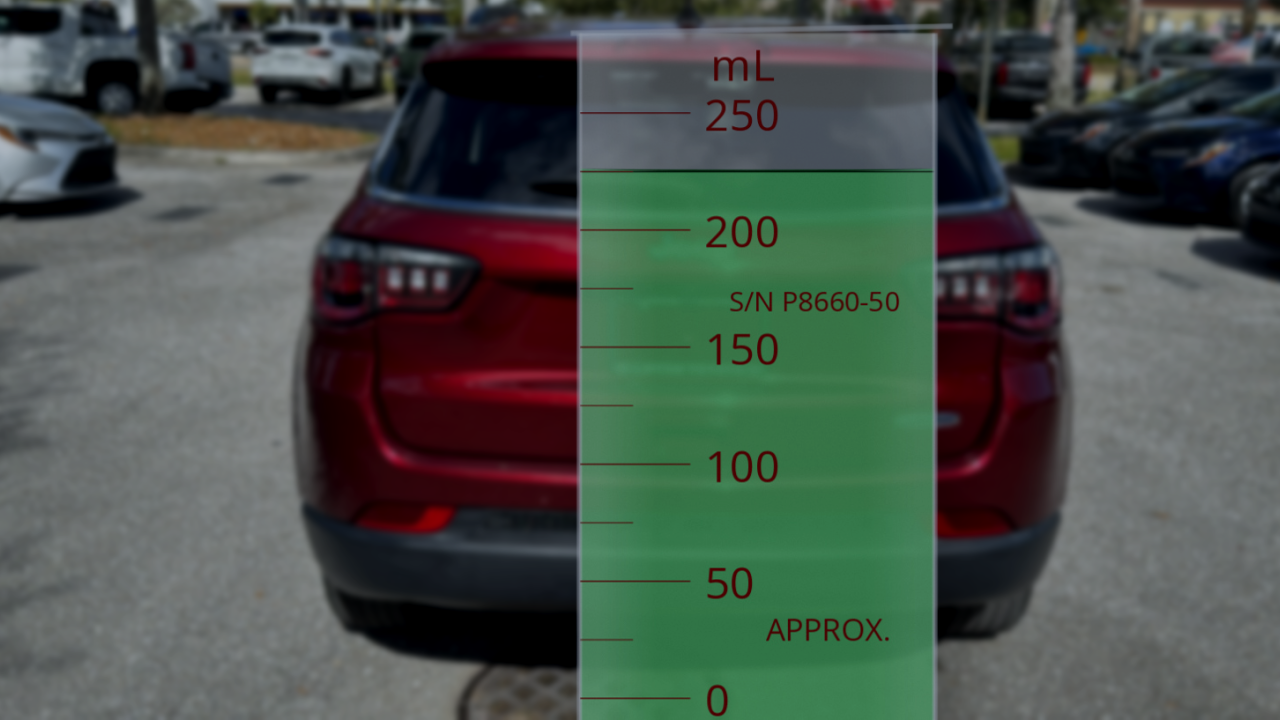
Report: 225 mL
